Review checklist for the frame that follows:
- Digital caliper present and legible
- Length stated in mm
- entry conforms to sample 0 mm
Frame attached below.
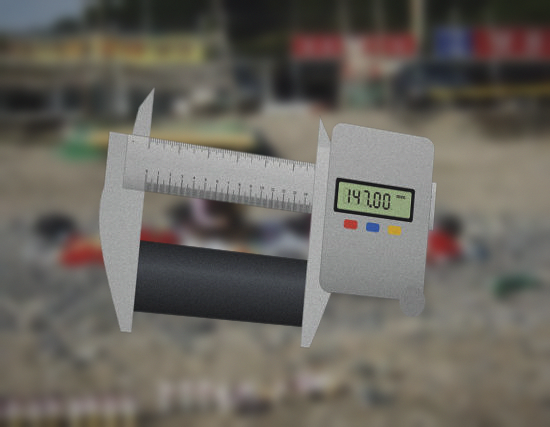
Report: 147.00 mm
